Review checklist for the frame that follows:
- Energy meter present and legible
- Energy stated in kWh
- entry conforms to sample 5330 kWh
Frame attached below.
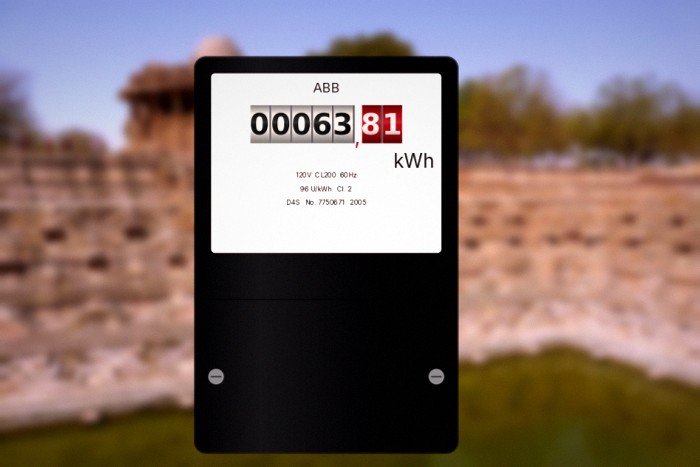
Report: 63.81 kWh
